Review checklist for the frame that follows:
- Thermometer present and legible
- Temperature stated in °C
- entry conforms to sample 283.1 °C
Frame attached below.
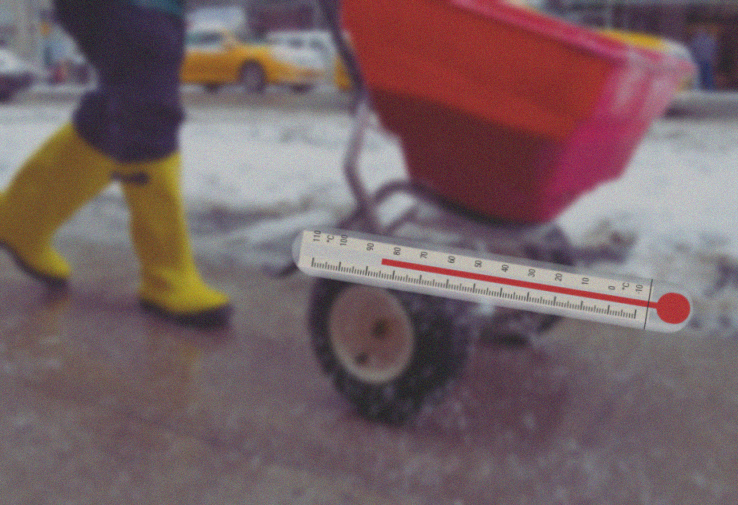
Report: 85 °C
